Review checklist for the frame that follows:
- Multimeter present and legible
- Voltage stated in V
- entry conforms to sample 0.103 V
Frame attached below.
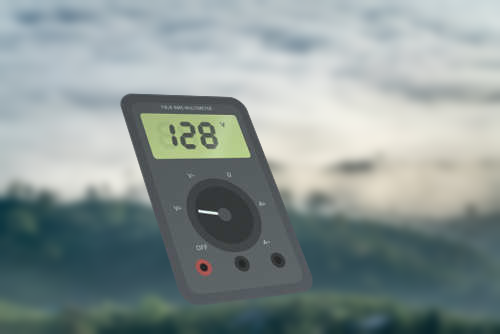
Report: 128 V
